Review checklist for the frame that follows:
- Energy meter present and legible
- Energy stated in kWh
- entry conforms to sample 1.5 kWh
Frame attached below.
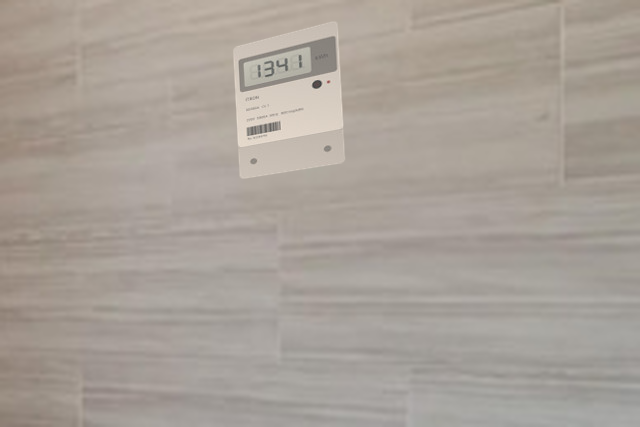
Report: 1341 kWh
